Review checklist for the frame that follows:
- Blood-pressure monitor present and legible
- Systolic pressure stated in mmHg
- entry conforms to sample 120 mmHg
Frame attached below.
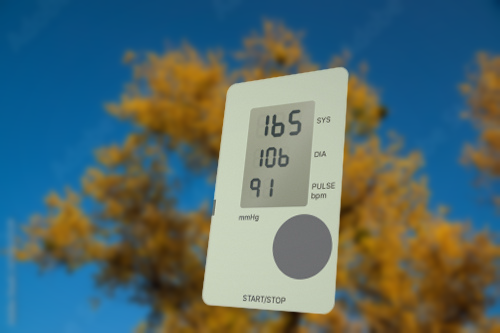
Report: 165 mmHg
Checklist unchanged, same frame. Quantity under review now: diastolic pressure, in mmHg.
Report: 106 mmHg
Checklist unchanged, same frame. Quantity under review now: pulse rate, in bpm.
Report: 91 bpm
